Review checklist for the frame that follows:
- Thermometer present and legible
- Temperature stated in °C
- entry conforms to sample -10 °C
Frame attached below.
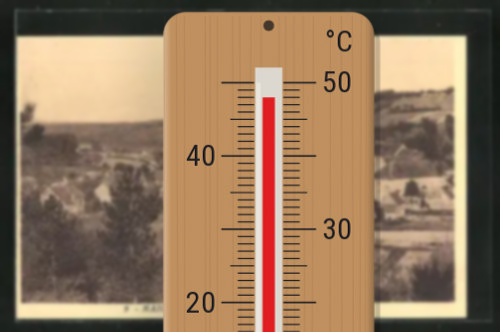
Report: 48 °C
